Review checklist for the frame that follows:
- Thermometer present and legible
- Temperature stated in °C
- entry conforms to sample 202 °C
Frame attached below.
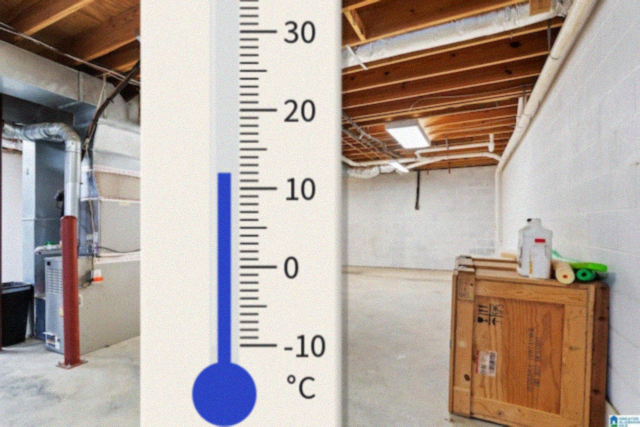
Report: 12 °C
